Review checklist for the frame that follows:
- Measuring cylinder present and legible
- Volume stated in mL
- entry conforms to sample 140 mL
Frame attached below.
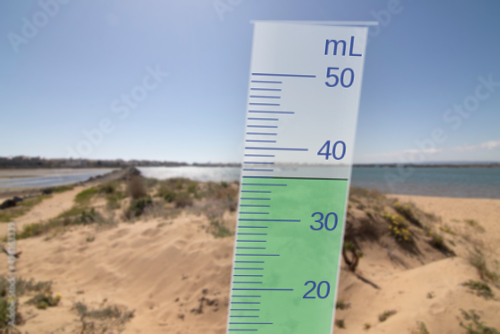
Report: 36 mL
